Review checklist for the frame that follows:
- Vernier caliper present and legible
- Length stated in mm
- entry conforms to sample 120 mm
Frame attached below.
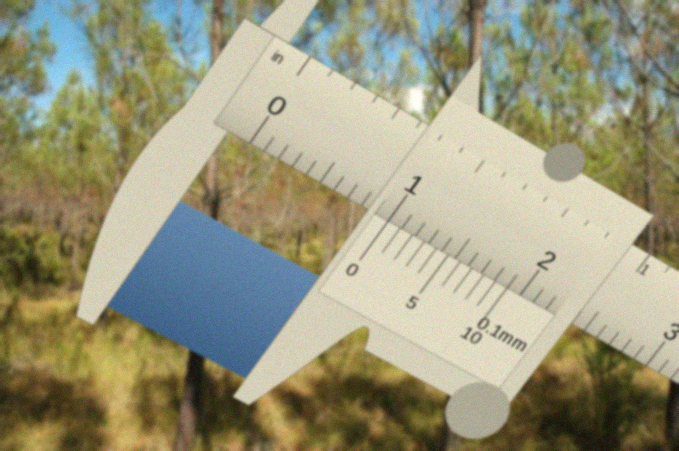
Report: 10.0 mm
